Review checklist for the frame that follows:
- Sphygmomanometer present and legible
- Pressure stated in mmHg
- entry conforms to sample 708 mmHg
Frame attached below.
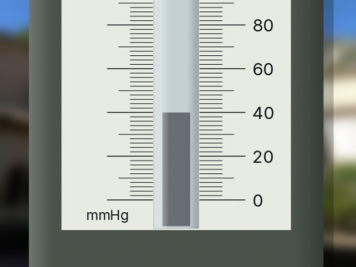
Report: 40 mmHg
